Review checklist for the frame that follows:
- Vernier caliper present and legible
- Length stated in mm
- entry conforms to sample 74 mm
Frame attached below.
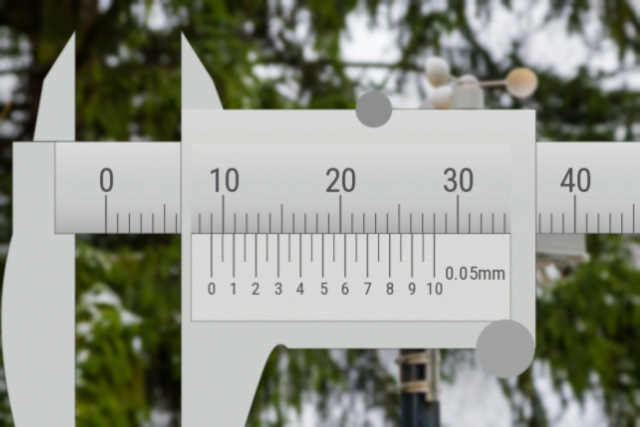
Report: 9.0 mm
